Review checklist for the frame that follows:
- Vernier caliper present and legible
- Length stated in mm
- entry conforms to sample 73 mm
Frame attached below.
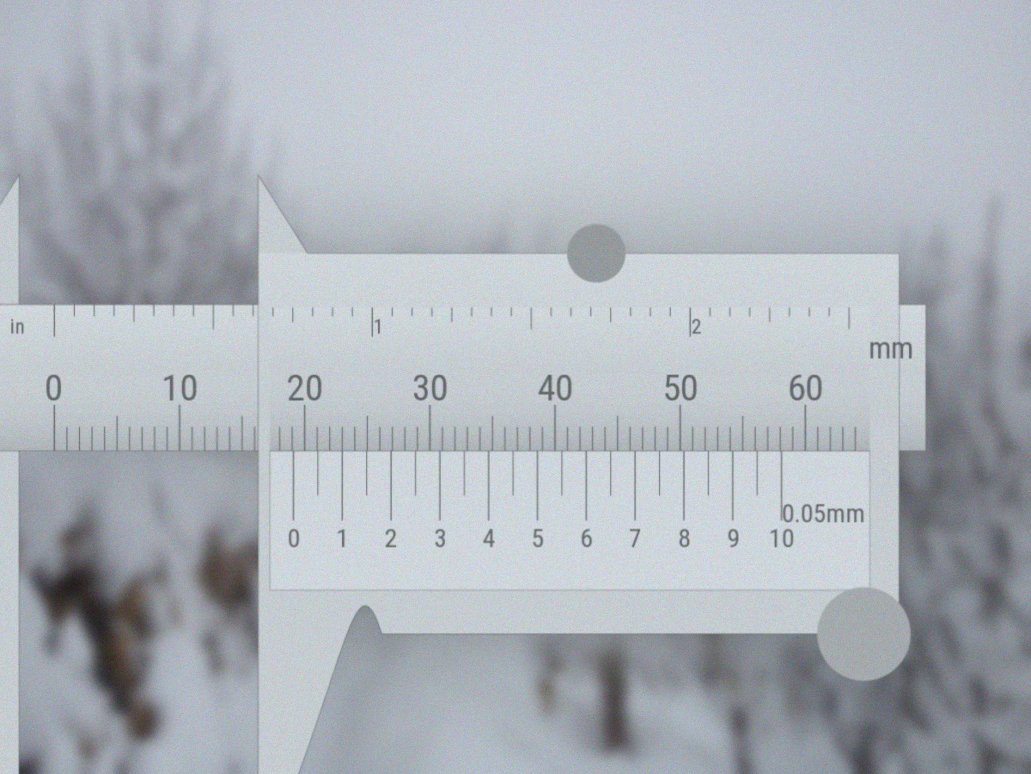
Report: 19.1 mm
